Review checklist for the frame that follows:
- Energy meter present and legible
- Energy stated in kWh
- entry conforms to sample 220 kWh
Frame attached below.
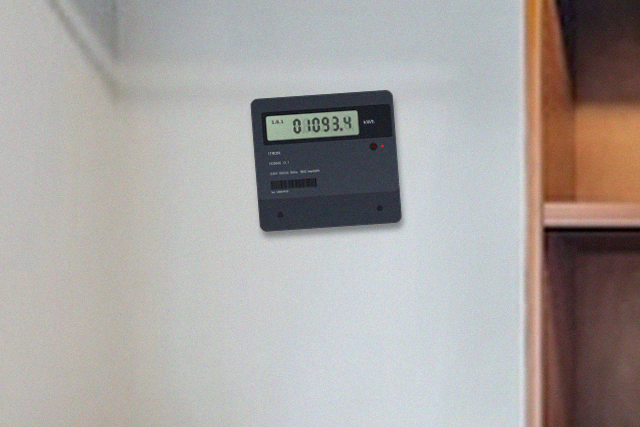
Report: 1093.4 kWh
